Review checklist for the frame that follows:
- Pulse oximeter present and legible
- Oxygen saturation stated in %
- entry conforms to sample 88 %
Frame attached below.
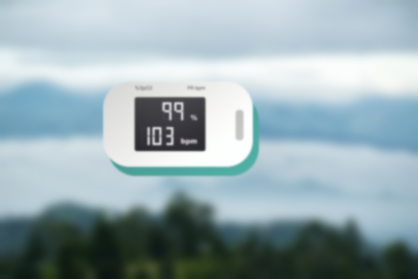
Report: 99 %
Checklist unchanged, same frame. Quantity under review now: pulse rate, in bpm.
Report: 103 bpm
